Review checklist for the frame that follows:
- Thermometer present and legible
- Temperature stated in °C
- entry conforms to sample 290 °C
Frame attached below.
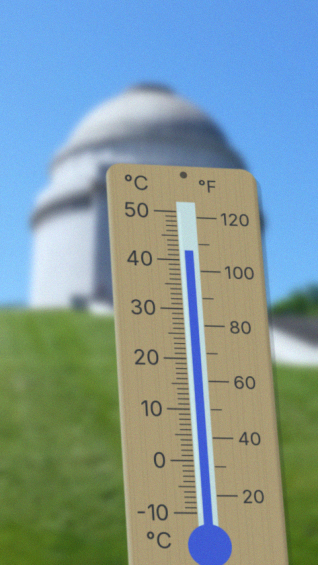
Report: 42 °C
